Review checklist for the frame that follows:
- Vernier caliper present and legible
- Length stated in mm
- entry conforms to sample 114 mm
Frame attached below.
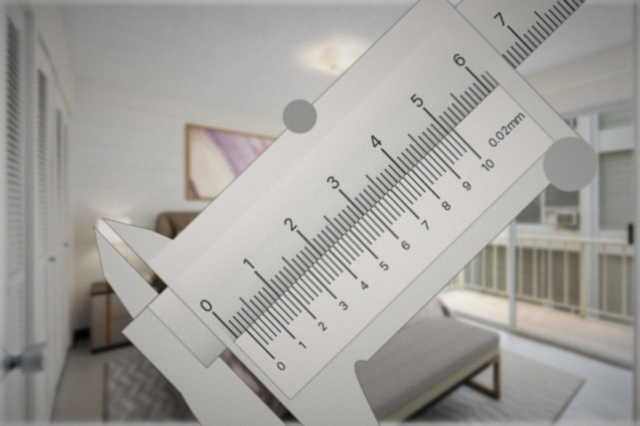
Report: 2.0 mm
